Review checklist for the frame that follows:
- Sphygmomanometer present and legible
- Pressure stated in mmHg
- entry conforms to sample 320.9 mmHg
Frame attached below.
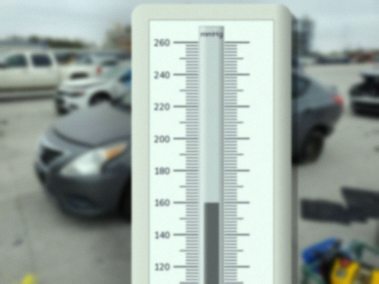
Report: 160 mmHg
